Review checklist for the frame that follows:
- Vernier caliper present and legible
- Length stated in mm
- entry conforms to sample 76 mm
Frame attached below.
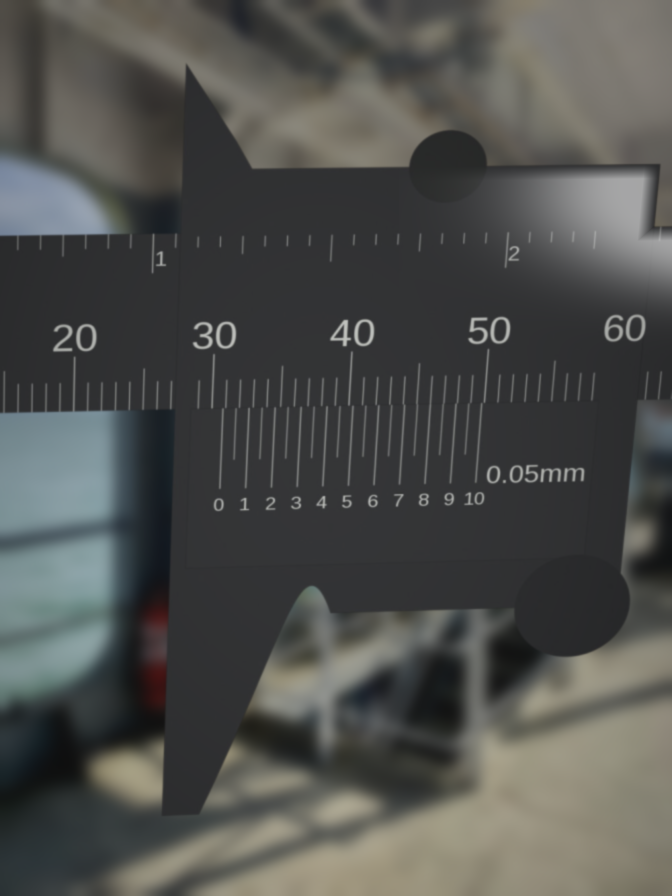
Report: 30.8 mm
